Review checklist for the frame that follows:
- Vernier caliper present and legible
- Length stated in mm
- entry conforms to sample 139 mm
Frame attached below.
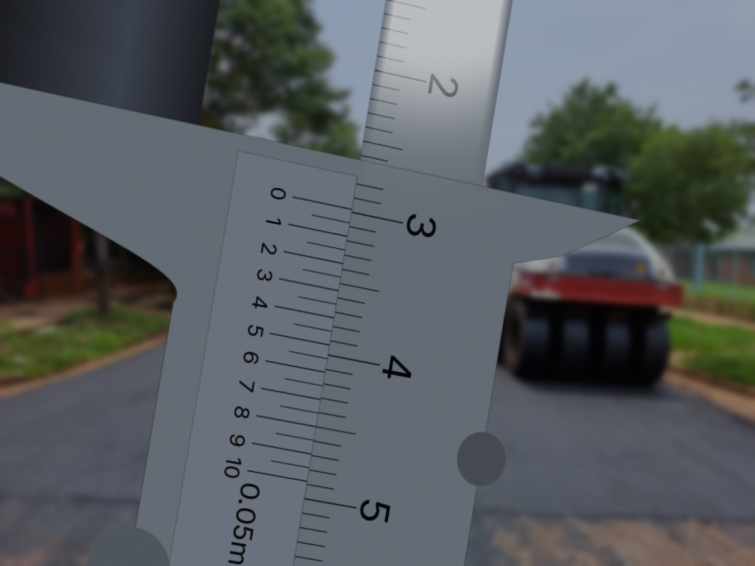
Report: 29.8 mm
